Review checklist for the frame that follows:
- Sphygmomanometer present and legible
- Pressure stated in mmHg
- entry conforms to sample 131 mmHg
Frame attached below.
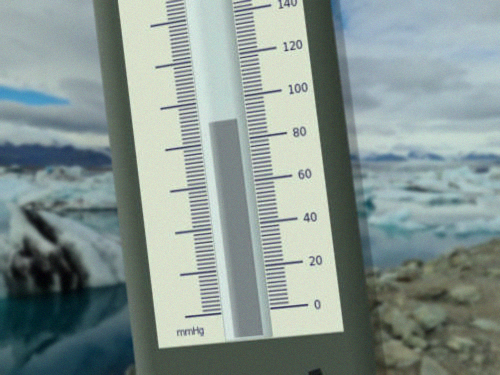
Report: 90 mmHg
